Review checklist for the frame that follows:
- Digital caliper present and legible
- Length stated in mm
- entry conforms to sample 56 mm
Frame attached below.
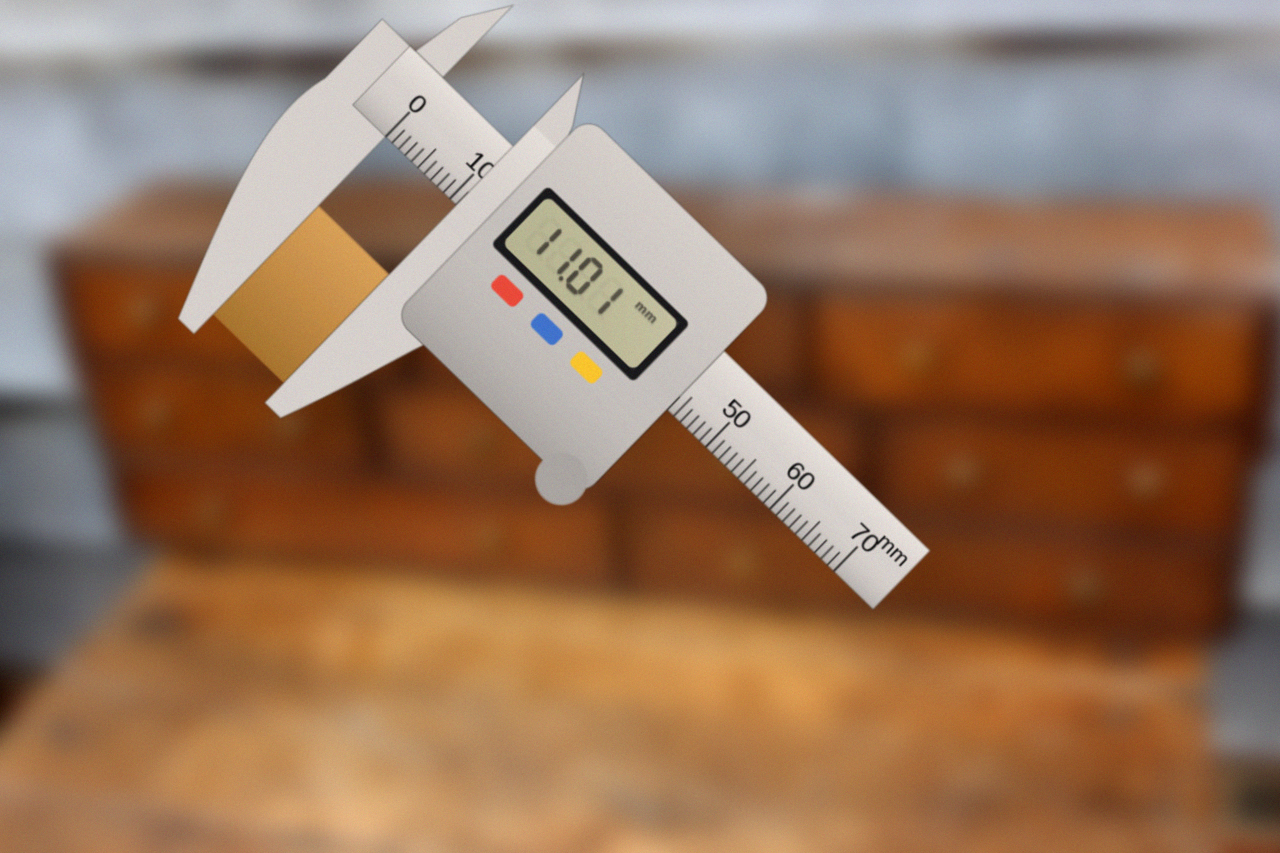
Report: 11.01 mm
